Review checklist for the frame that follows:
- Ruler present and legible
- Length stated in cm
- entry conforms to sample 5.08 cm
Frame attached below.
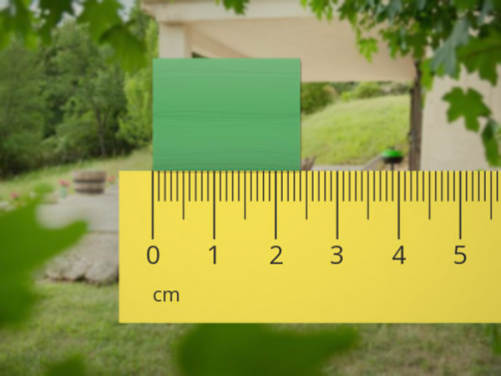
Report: 2.4 cm
